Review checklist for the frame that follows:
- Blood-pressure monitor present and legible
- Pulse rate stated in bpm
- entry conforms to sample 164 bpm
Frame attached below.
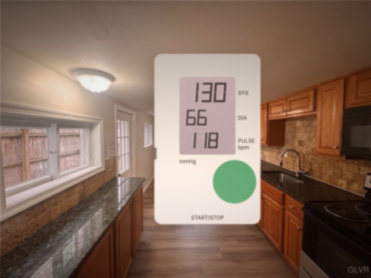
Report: 118 bpm
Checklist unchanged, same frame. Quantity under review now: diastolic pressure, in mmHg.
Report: 66 mmHg
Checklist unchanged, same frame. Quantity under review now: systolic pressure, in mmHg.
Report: 130 mmHg
